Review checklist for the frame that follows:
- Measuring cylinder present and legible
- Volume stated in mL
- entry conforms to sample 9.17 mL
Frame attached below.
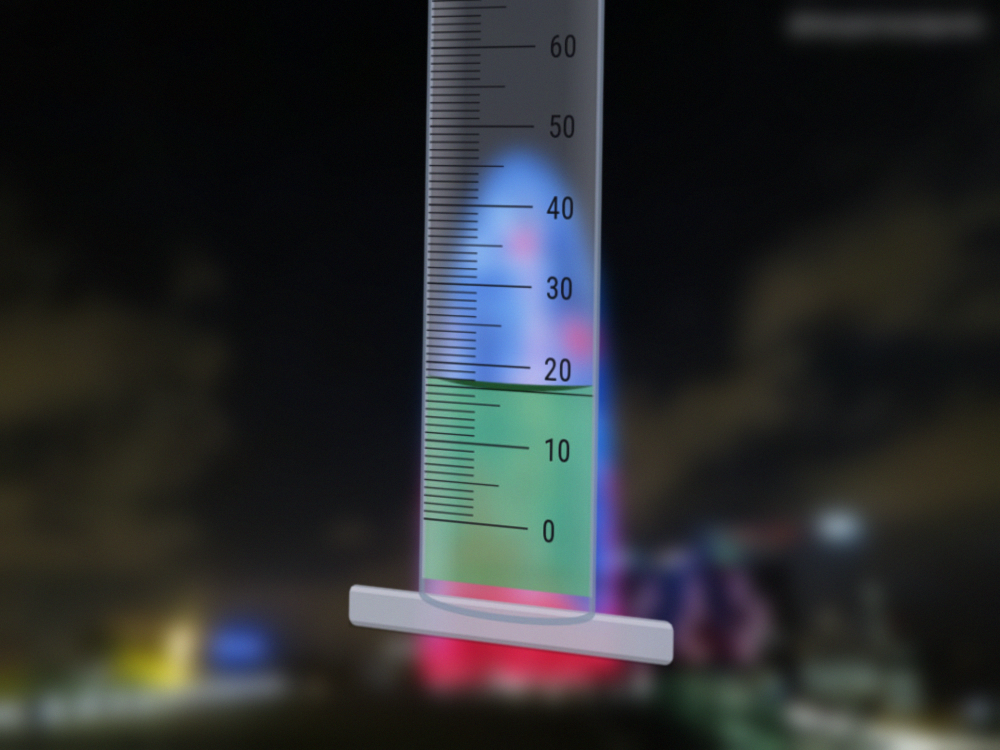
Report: 17 mL
